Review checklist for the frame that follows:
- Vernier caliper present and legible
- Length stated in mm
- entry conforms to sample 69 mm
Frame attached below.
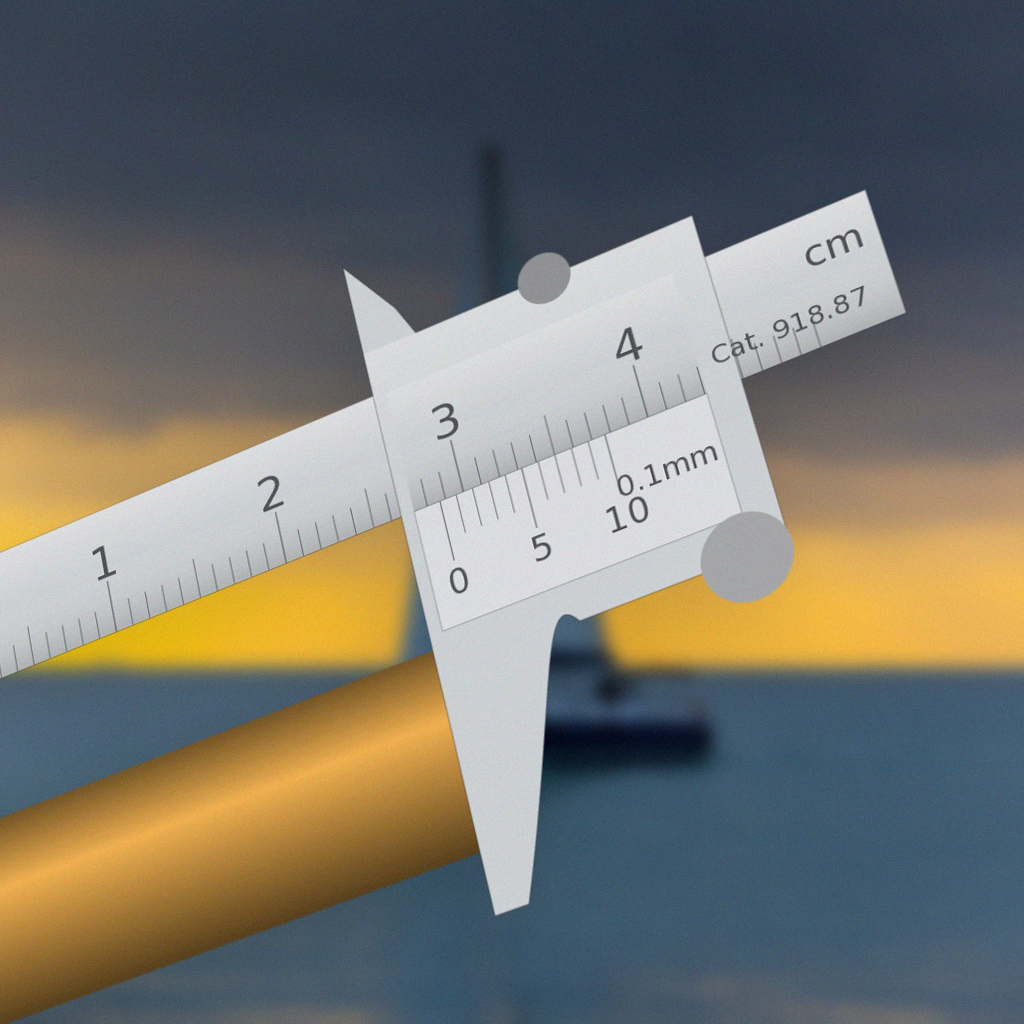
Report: 28.7 mm
